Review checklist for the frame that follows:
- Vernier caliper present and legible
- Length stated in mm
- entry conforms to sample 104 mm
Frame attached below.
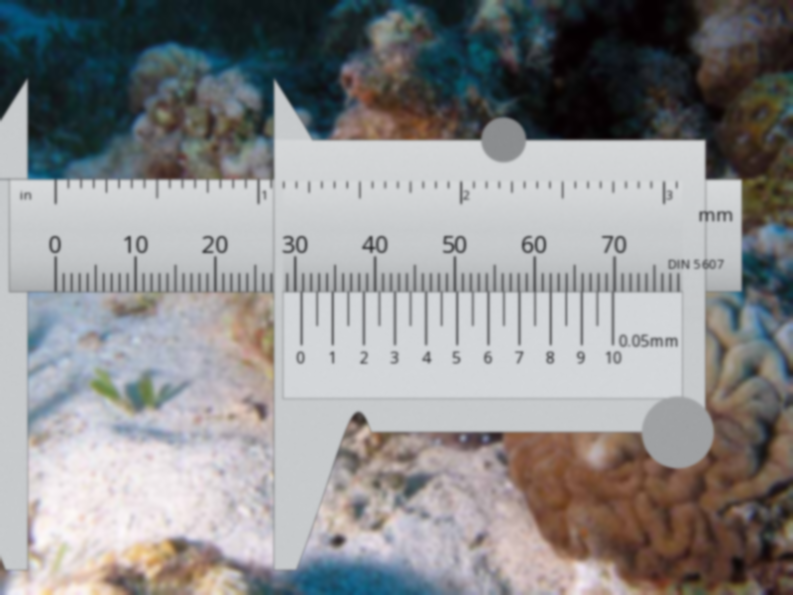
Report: 30.8 mm
